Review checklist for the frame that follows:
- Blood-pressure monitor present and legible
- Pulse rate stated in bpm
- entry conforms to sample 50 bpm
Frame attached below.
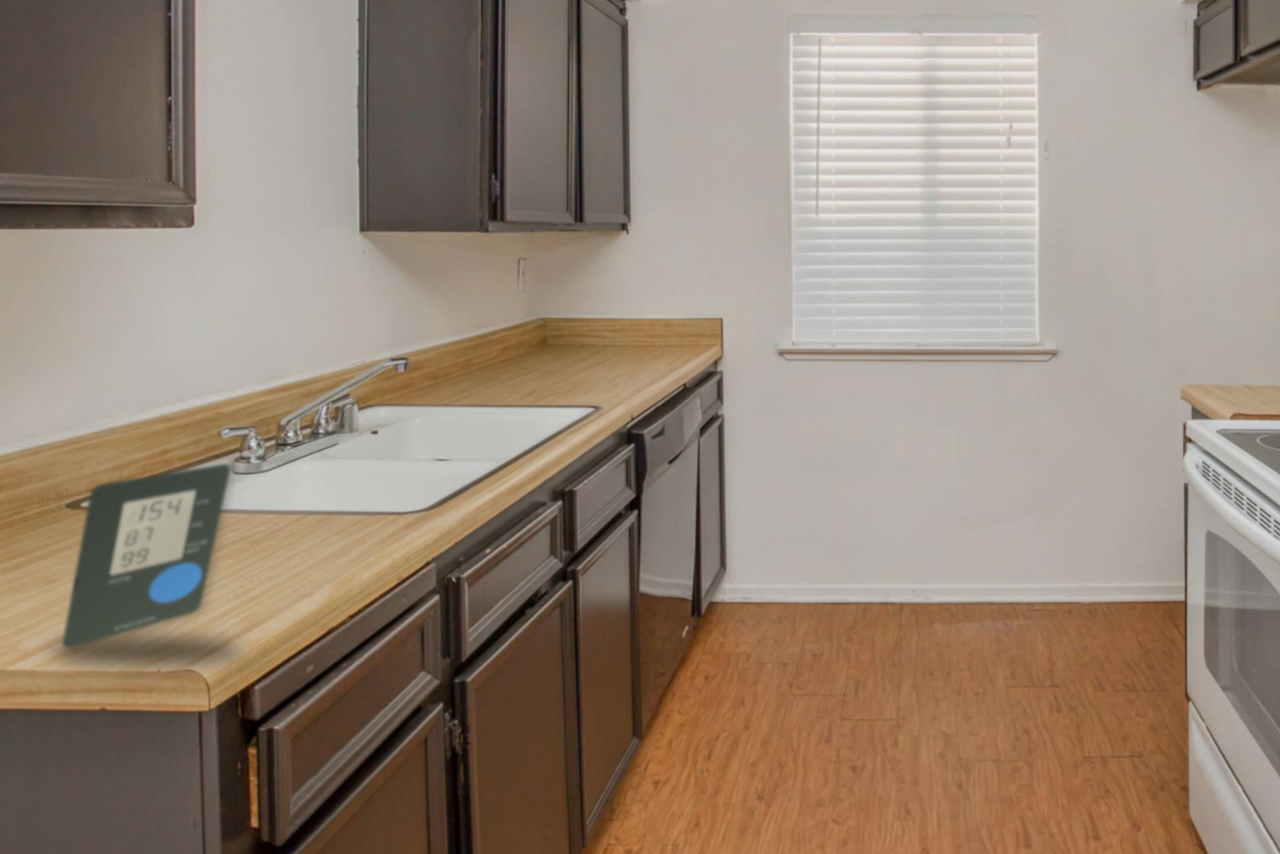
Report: 99 bpm
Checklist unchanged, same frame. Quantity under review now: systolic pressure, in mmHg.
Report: 154 mmHg
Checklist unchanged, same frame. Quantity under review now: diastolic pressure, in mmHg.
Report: 87 mmHg
